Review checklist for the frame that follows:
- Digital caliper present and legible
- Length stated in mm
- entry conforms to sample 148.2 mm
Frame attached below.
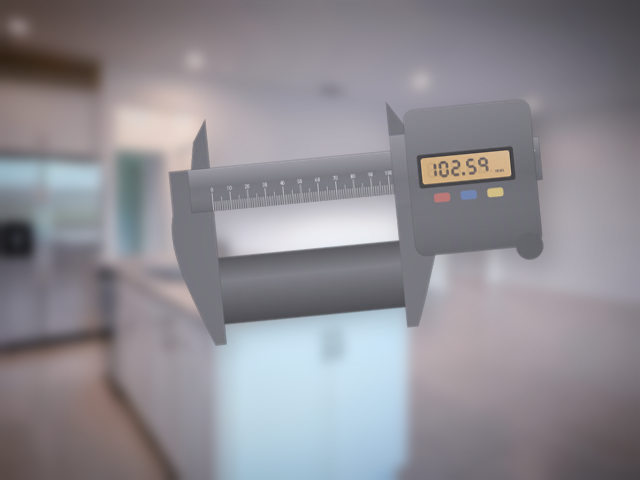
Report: 102.59 mm
